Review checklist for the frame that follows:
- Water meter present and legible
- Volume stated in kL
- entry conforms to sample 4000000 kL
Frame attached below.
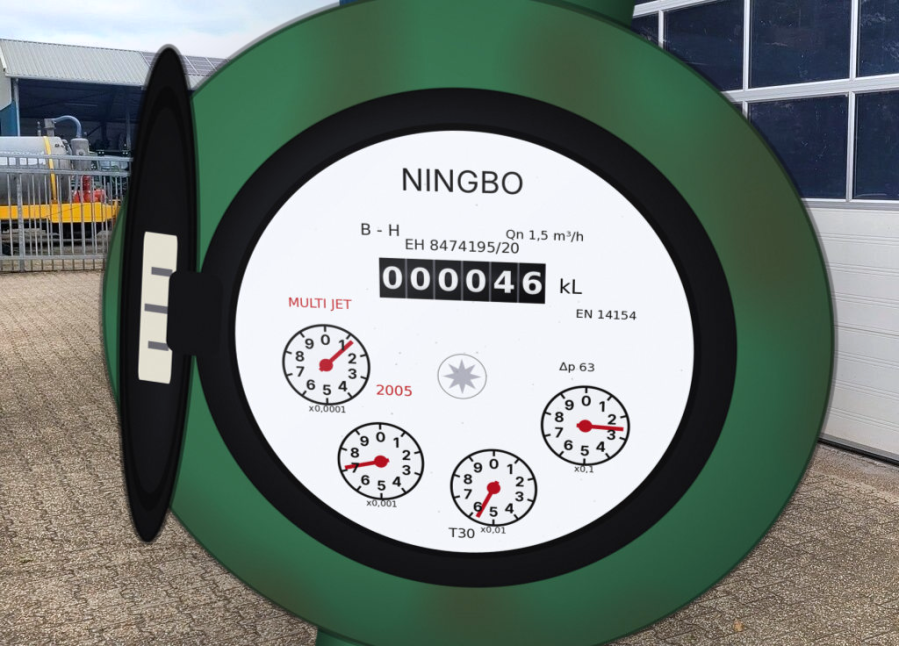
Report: 46.2571 kL
